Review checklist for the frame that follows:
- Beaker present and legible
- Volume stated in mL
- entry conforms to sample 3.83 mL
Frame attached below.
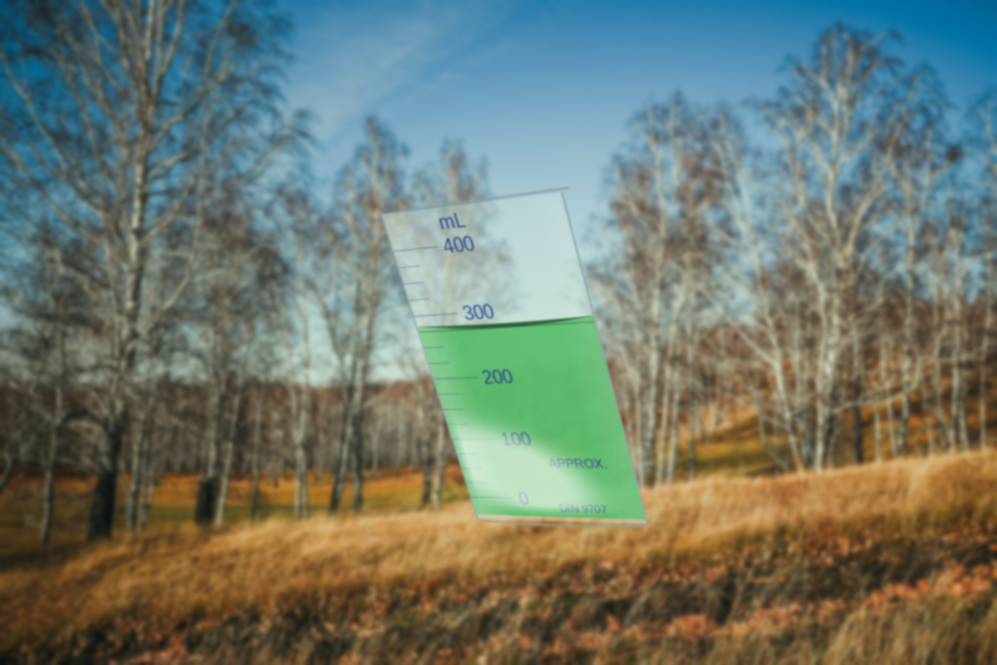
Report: 275 mL
